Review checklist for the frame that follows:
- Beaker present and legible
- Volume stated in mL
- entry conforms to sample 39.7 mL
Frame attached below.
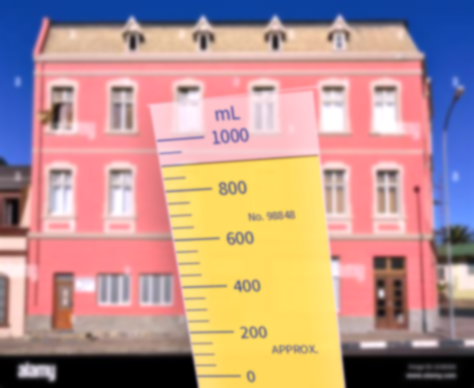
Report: 900 mL
